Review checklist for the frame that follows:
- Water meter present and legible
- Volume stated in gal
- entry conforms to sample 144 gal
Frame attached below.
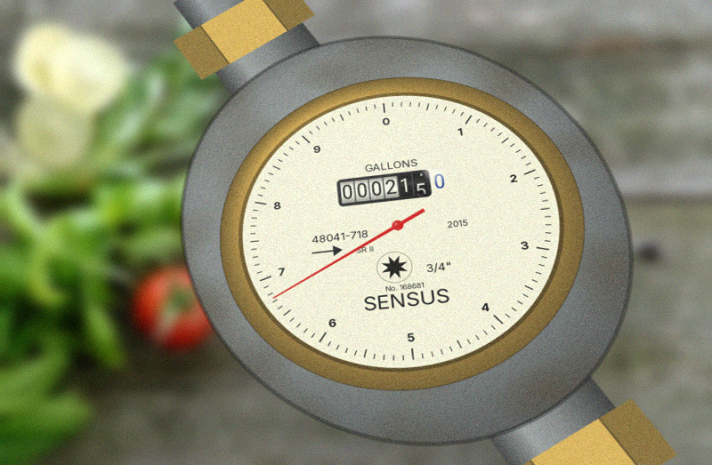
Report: 2146.7 gal
